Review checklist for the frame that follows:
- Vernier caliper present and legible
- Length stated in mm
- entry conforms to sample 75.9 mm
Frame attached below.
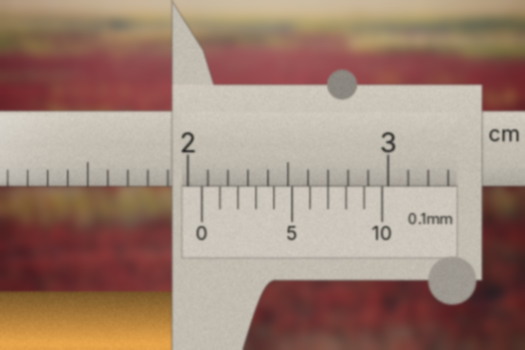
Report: 20.7 mm
